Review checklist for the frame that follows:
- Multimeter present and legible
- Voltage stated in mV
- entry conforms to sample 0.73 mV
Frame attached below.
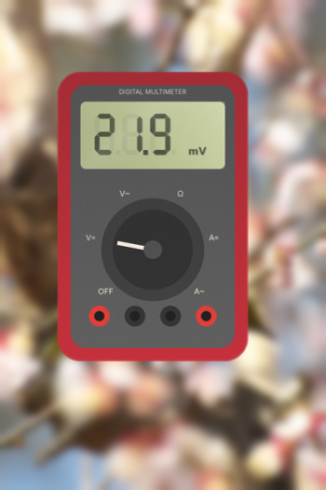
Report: 21.9 mV
